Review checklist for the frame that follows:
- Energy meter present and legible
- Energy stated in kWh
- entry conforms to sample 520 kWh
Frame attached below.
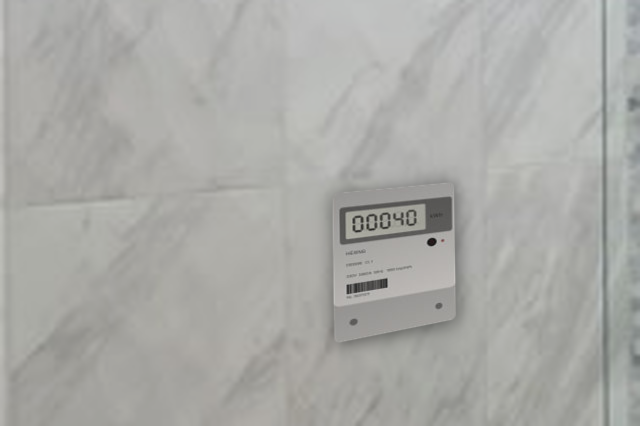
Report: 40 kWh
